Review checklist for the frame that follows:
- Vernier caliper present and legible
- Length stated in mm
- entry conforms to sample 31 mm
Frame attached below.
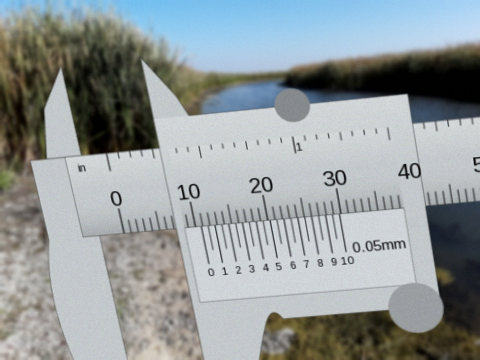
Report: 10.8 mm
